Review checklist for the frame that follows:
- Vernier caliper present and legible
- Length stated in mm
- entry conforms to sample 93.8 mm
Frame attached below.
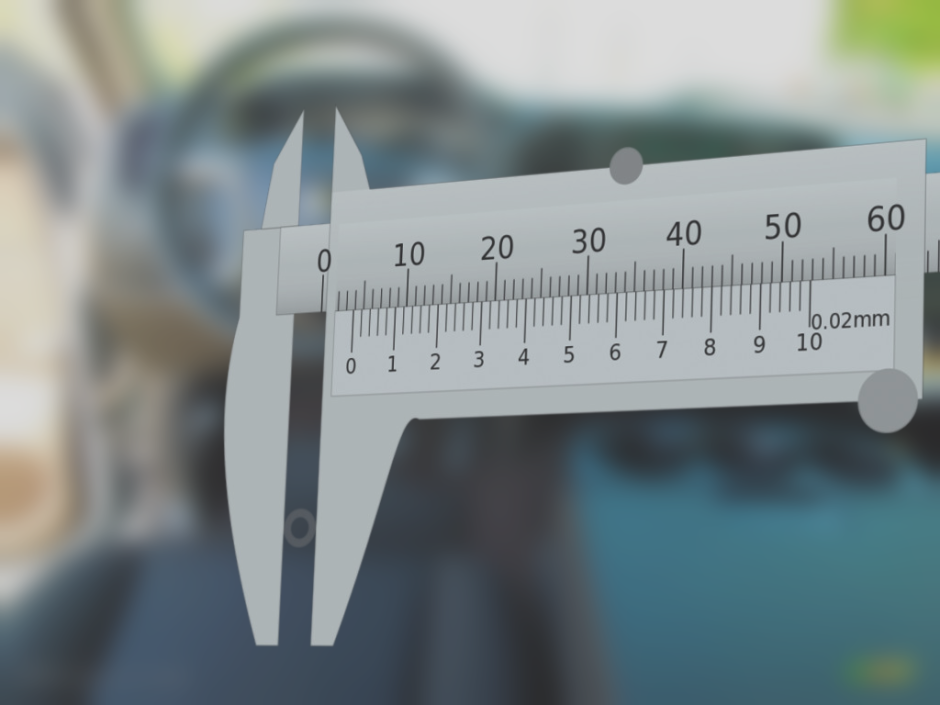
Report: 3.8 mm
